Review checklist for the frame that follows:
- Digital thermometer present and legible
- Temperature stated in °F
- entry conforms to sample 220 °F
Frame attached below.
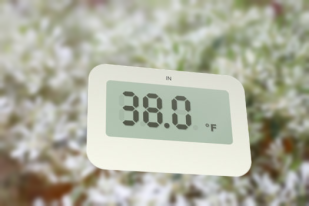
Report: 38.0 °F
